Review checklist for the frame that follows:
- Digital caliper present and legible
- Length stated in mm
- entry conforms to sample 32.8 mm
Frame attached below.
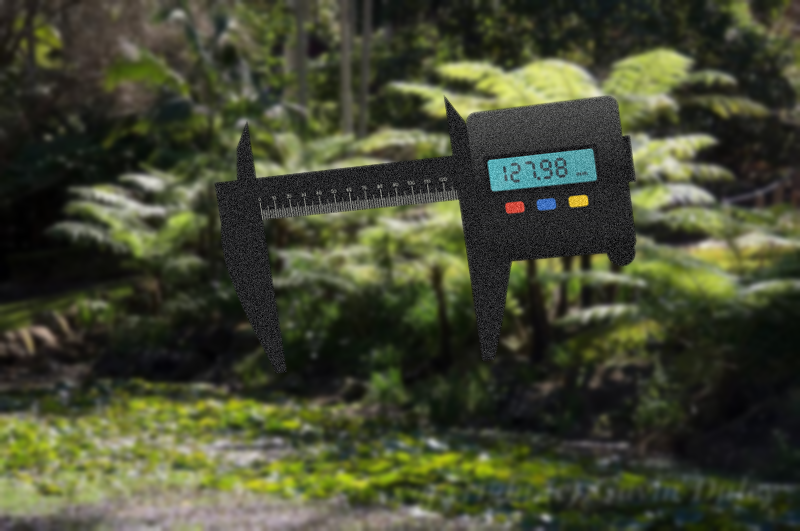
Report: 127.98 mm
